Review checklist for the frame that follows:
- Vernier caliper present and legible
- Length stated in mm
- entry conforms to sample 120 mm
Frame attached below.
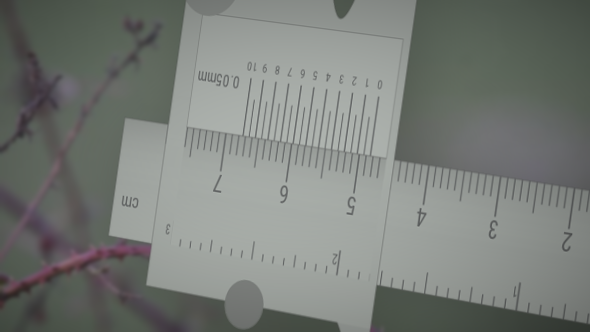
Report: 48.4 mm
